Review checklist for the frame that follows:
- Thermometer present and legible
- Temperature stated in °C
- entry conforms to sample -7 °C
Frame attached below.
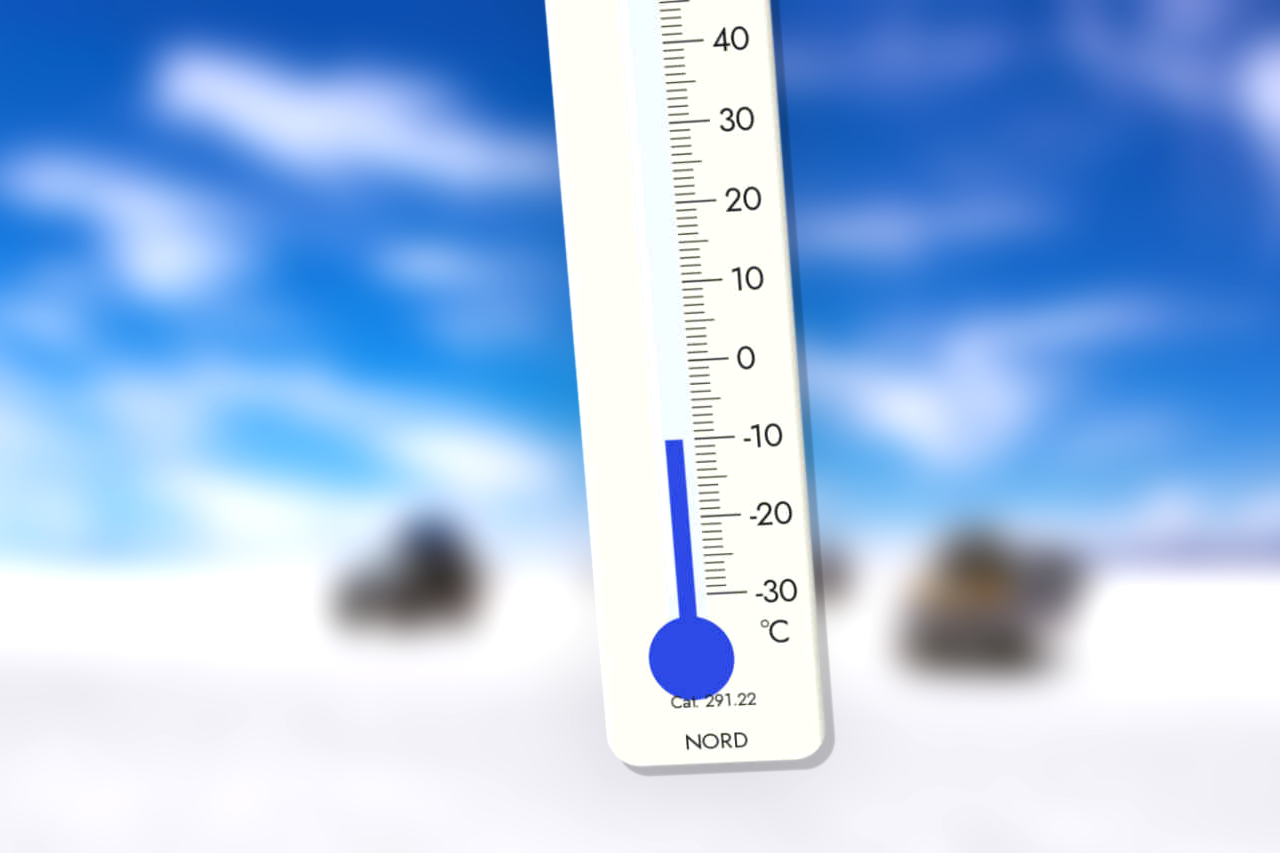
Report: -10 °C
